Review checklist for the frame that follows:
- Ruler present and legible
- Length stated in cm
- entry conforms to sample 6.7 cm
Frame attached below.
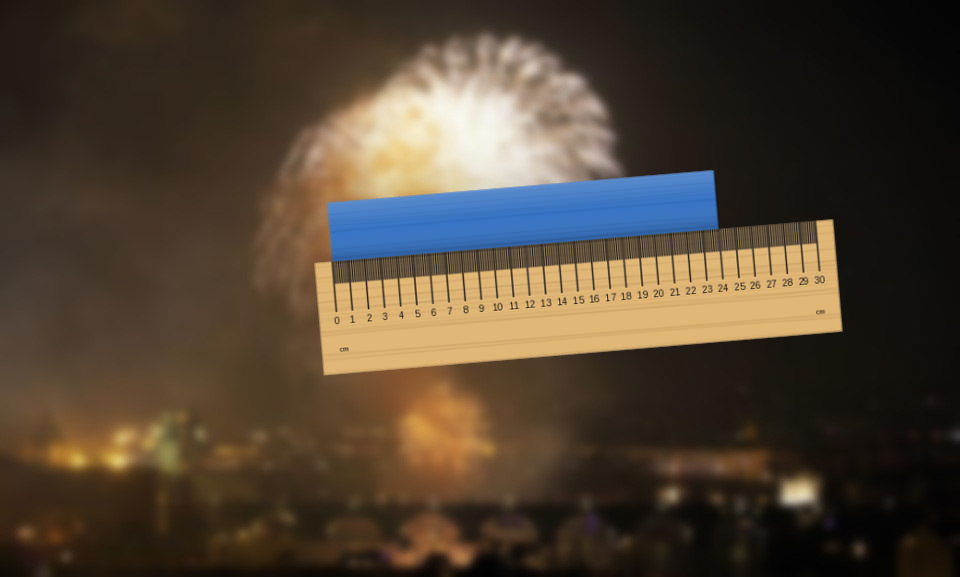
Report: 24 cm
